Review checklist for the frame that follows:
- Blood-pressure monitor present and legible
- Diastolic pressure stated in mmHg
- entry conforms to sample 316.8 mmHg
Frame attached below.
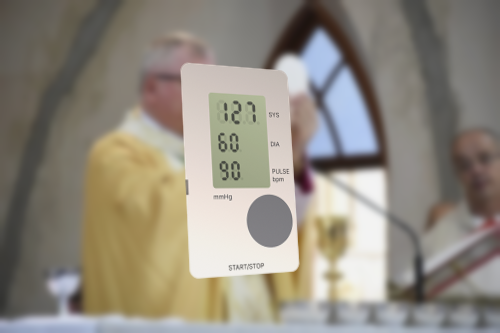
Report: 60 mmHg
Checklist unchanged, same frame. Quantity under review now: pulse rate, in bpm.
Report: 90 bpm
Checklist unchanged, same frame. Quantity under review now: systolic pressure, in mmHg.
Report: 127 mmHg
